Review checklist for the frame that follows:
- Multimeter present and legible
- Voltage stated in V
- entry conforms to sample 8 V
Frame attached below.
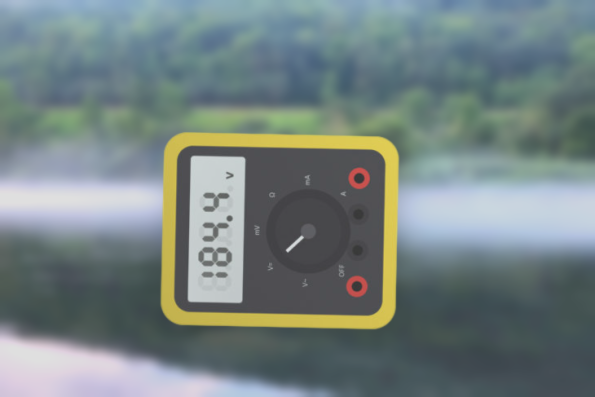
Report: 184.4 V
